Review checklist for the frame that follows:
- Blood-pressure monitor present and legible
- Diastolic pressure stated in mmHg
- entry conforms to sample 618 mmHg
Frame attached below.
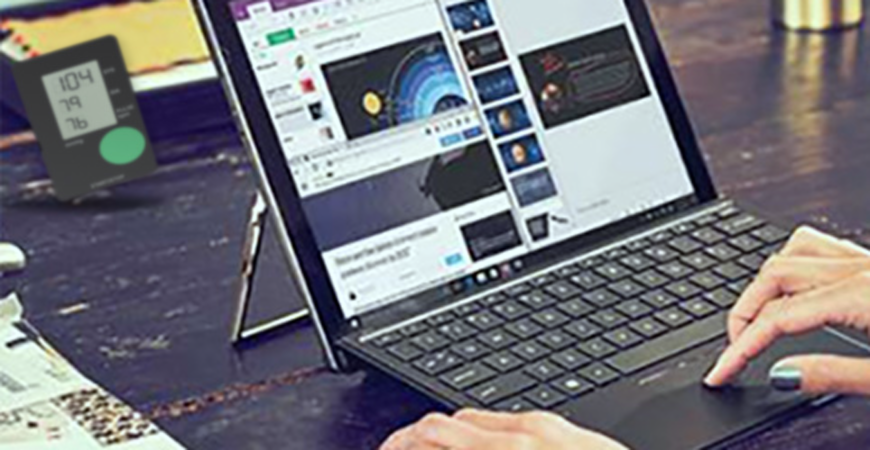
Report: 79 mmHg
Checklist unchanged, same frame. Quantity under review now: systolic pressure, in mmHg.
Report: 104 mmHg
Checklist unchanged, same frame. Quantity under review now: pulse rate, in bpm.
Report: 76 bpm
